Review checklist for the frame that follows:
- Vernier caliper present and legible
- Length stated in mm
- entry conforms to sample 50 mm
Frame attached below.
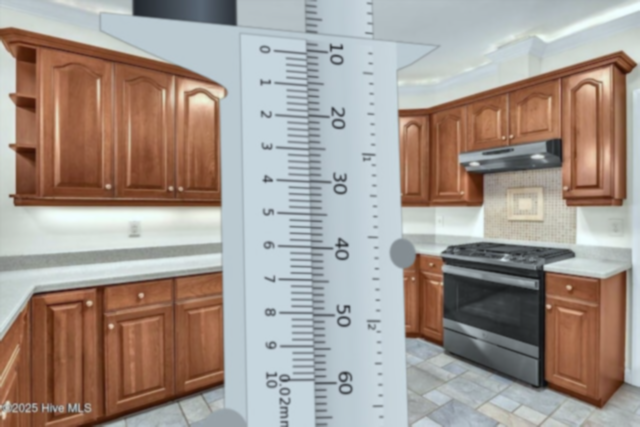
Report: 10.5 mm
